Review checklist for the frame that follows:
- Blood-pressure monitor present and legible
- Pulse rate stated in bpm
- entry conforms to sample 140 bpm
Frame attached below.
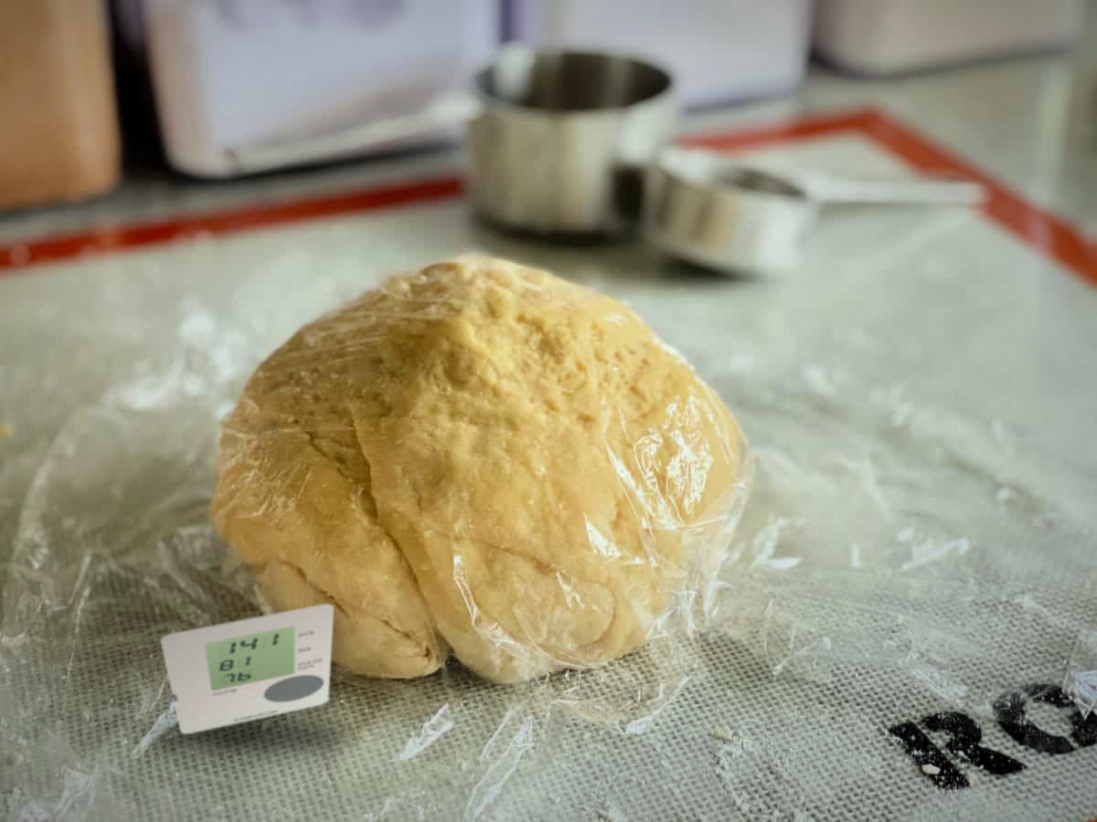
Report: 76 bpm
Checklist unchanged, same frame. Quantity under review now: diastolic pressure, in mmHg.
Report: 81 mmHg
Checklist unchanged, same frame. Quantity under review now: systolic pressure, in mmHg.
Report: 141 mmHg
